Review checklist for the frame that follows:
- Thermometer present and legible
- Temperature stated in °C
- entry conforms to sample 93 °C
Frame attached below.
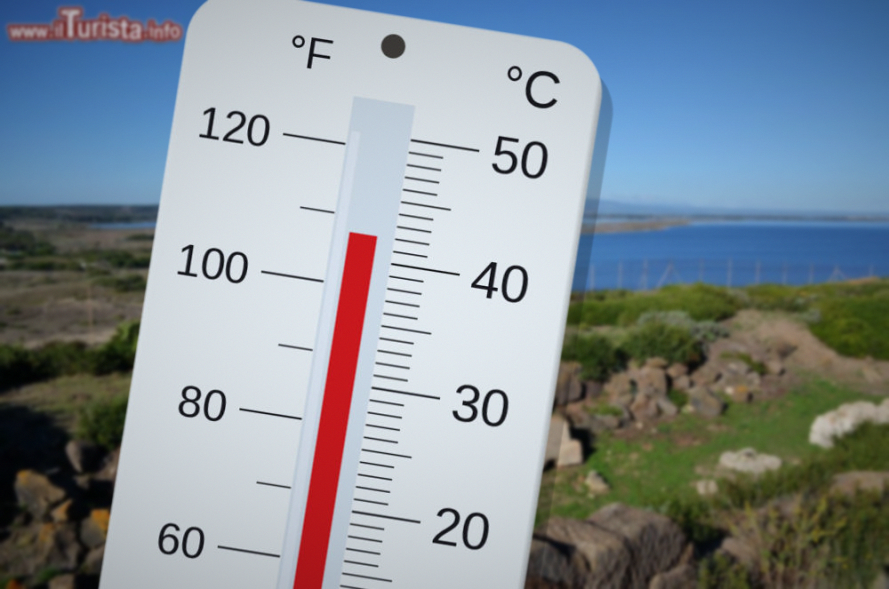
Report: 42 °C
